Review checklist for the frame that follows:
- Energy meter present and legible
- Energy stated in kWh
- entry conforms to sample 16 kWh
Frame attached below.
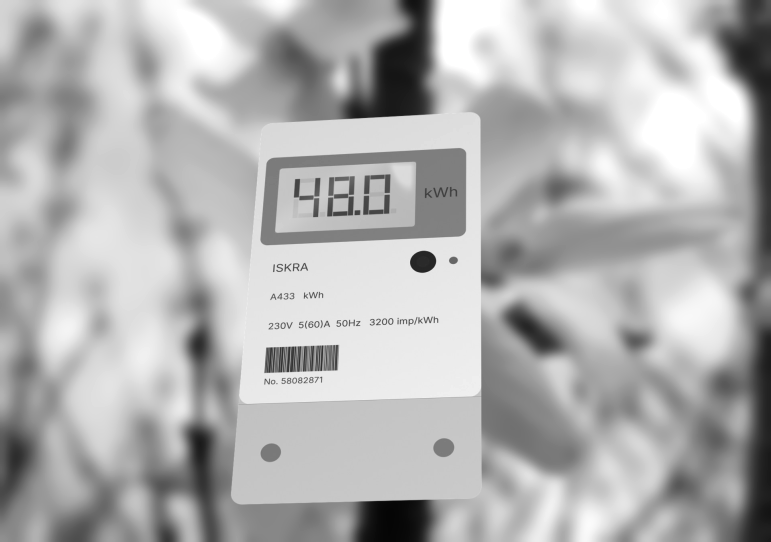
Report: 48.0 kWh
